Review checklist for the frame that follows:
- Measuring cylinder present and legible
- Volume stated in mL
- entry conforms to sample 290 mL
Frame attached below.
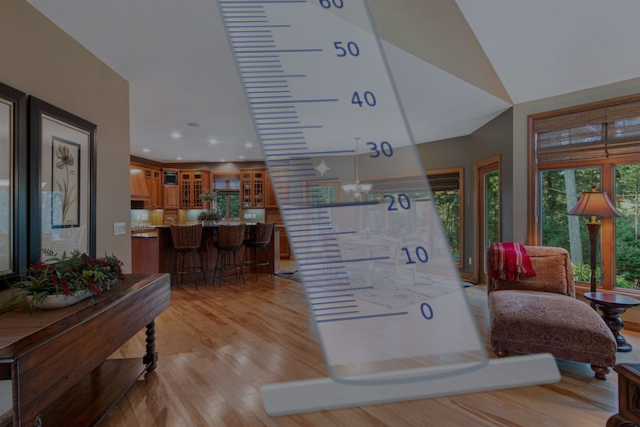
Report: 20 mL
